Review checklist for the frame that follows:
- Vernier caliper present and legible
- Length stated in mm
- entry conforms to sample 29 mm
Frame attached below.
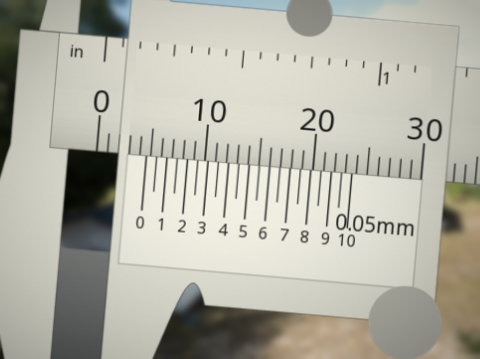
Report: 4.6 mm
